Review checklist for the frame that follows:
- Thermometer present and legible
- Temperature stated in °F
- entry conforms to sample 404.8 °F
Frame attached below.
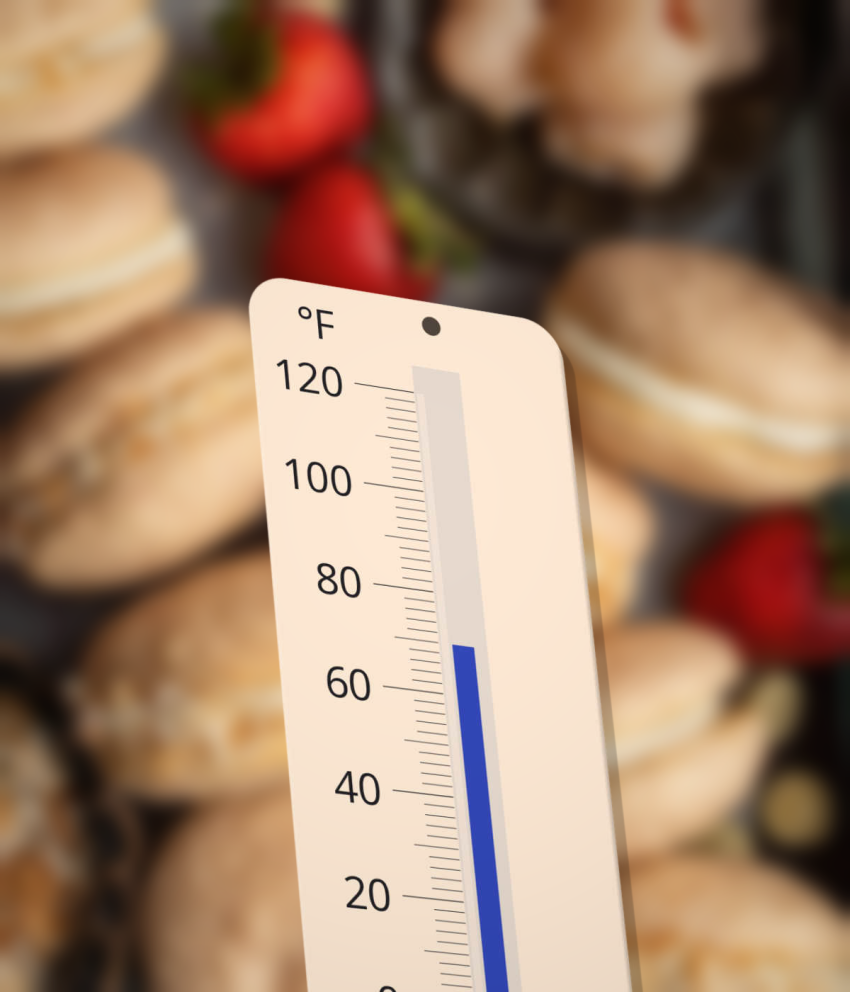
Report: 70 °F
